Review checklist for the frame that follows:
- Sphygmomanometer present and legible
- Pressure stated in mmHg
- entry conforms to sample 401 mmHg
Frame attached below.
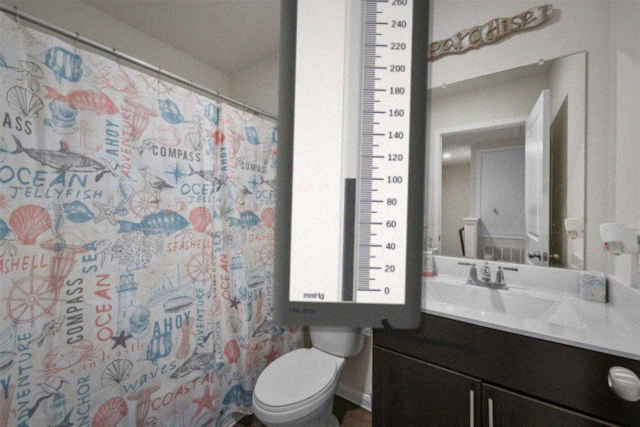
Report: 100 mmHg
